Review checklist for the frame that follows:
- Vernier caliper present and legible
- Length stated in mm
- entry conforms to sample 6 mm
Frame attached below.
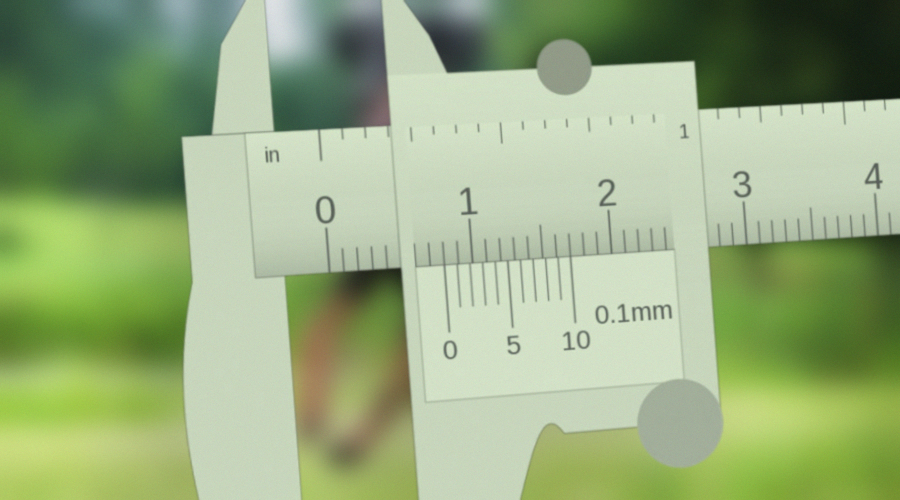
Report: 8.0 mm
